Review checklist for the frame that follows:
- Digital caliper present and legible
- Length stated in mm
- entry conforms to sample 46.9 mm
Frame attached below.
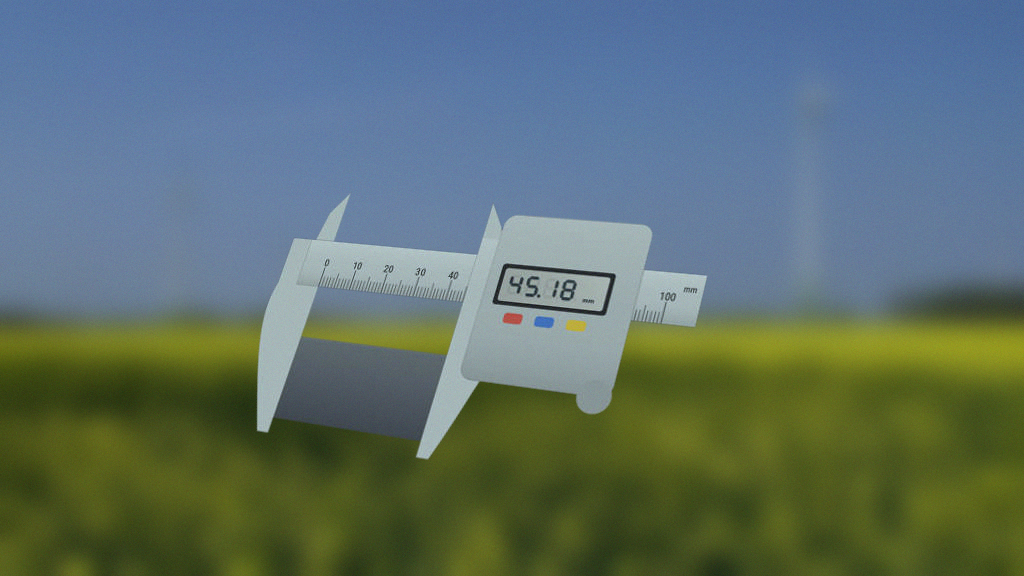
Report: 45.18 mm
